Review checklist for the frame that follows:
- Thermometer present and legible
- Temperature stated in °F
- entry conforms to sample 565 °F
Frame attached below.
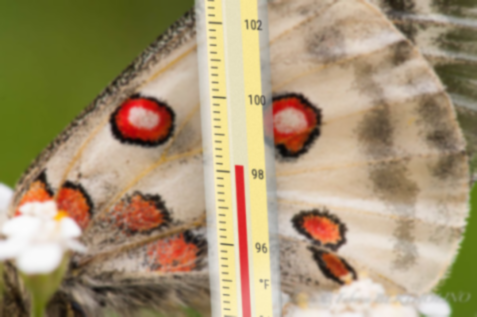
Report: 98.2 °F
